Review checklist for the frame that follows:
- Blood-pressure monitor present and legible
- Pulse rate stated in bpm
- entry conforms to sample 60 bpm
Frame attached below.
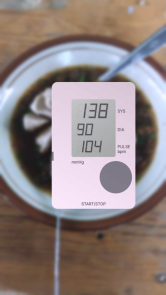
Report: 104 bpm
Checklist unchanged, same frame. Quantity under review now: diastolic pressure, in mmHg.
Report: 90 mmHg
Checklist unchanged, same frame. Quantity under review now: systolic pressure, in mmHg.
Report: 138 mmHg
